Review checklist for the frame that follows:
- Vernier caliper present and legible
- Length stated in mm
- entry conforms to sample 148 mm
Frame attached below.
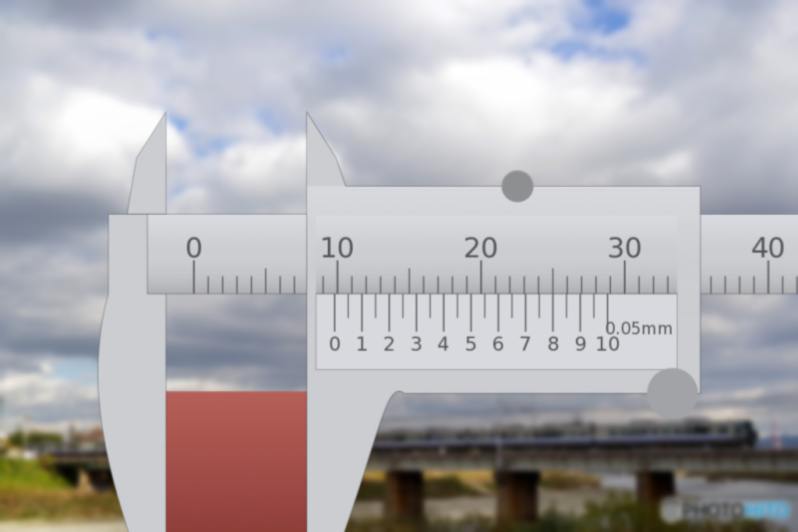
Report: 9.8 mm
